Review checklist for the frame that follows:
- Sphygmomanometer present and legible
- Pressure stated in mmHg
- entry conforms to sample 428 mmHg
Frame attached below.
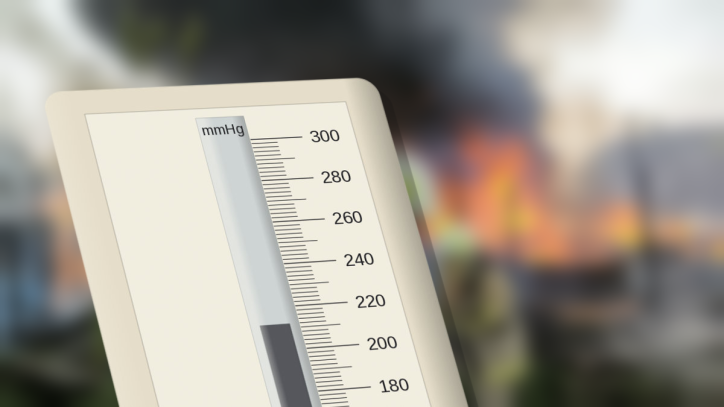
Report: 212 mmHg
